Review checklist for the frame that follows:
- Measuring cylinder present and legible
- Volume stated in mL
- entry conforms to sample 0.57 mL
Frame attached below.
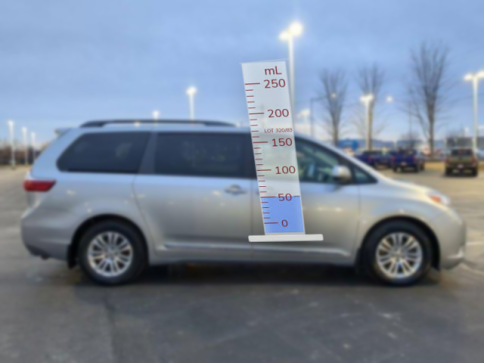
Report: 50 mL
